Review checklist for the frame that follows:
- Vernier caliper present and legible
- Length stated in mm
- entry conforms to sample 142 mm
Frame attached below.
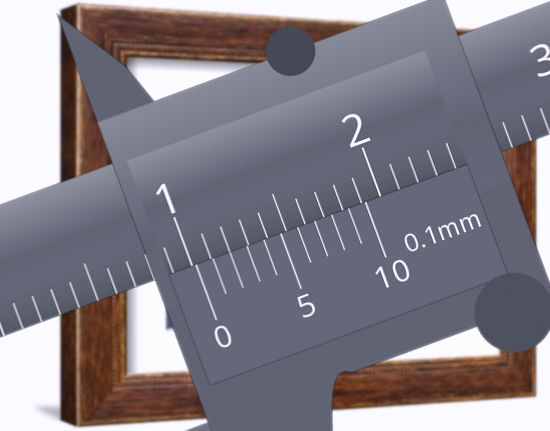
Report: 10.2 mm
